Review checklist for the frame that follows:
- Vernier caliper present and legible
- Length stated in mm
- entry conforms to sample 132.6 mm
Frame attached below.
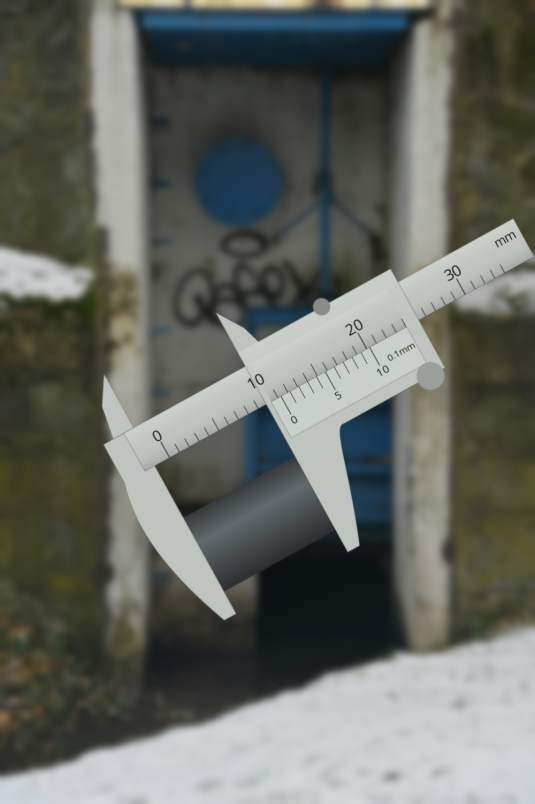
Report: 11.3 mm
